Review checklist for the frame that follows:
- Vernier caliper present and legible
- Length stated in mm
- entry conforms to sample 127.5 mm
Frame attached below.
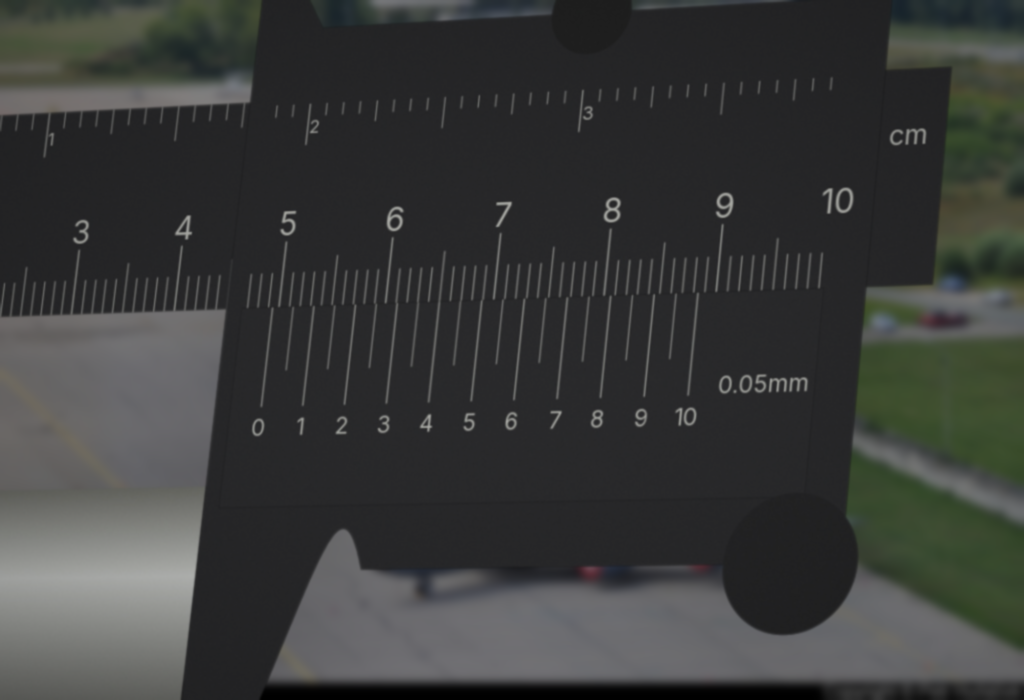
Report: 49.4 mm
